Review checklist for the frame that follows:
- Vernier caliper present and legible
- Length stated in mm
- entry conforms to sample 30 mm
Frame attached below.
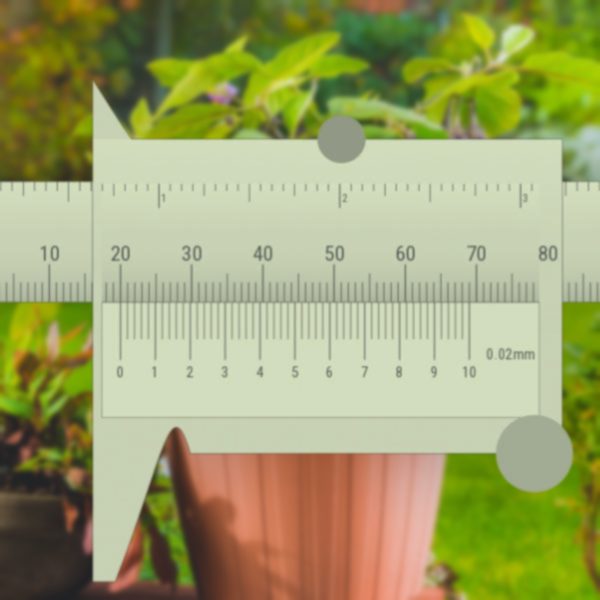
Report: 20.0 mm
